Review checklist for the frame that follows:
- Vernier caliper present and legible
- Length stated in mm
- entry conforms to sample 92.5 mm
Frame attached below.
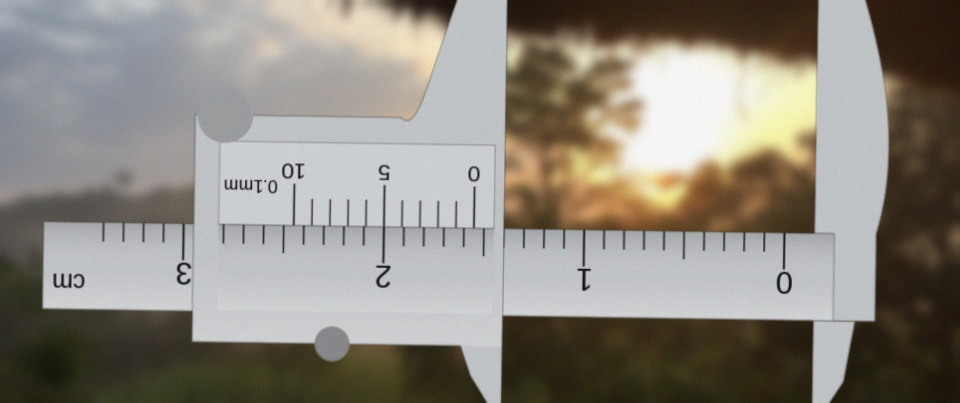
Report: 15.5 mm
